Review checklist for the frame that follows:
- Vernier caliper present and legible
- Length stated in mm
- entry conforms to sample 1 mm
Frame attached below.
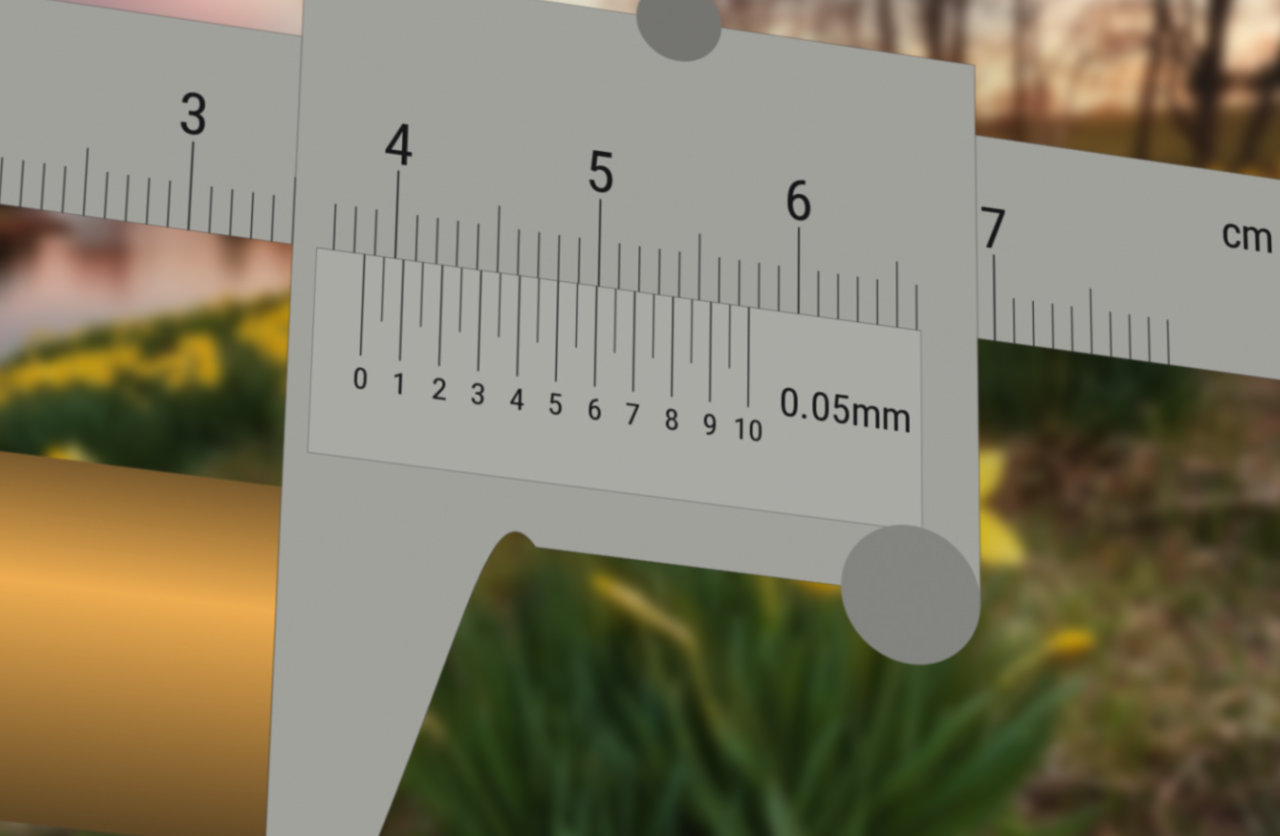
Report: 38.5 mm
